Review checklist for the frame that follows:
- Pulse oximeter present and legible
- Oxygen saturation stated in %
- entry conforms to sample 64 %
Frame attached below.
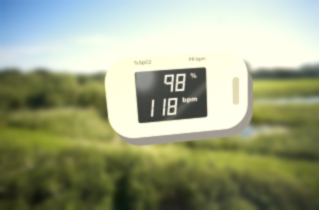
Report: 98 %
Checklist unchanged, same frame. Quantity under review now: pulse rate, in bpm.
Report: 118 bpm
